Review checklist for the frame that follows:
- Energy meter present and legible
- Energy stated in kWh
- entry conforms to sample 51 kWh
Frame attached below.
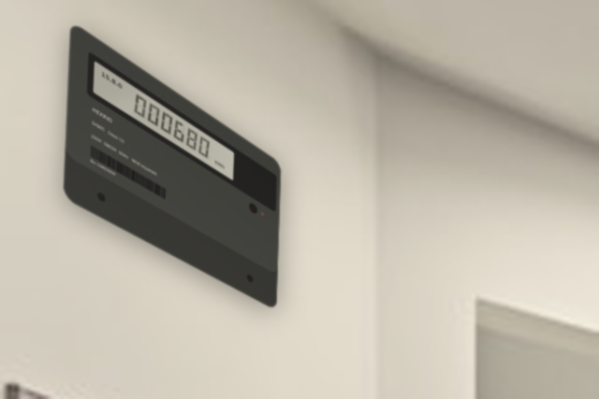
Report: 680 kWh
